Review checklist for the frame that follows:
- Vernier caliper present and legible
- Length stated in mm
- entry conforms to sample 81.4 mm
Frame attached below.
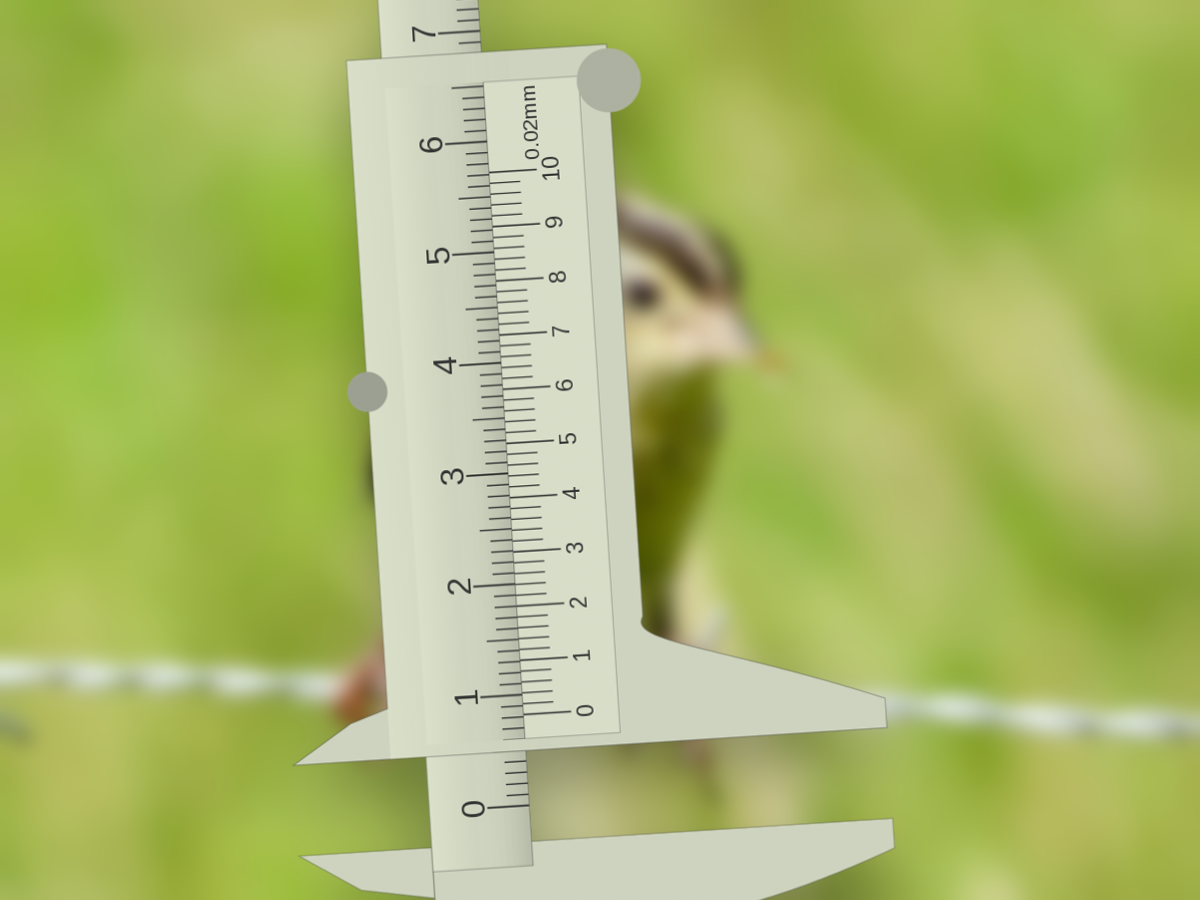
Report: 8.2 mm
